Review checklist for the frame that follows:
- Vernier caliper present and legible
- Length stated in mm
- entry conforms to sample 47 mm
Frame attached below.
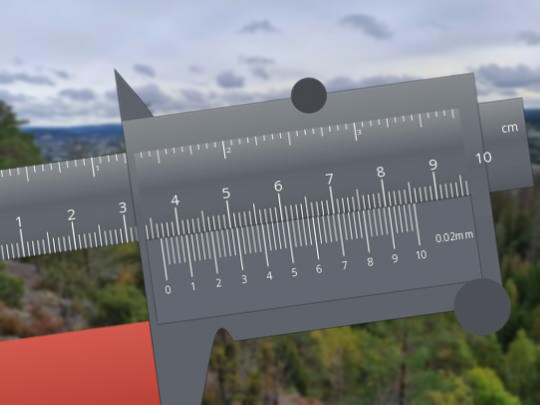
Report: 36.5 mm
